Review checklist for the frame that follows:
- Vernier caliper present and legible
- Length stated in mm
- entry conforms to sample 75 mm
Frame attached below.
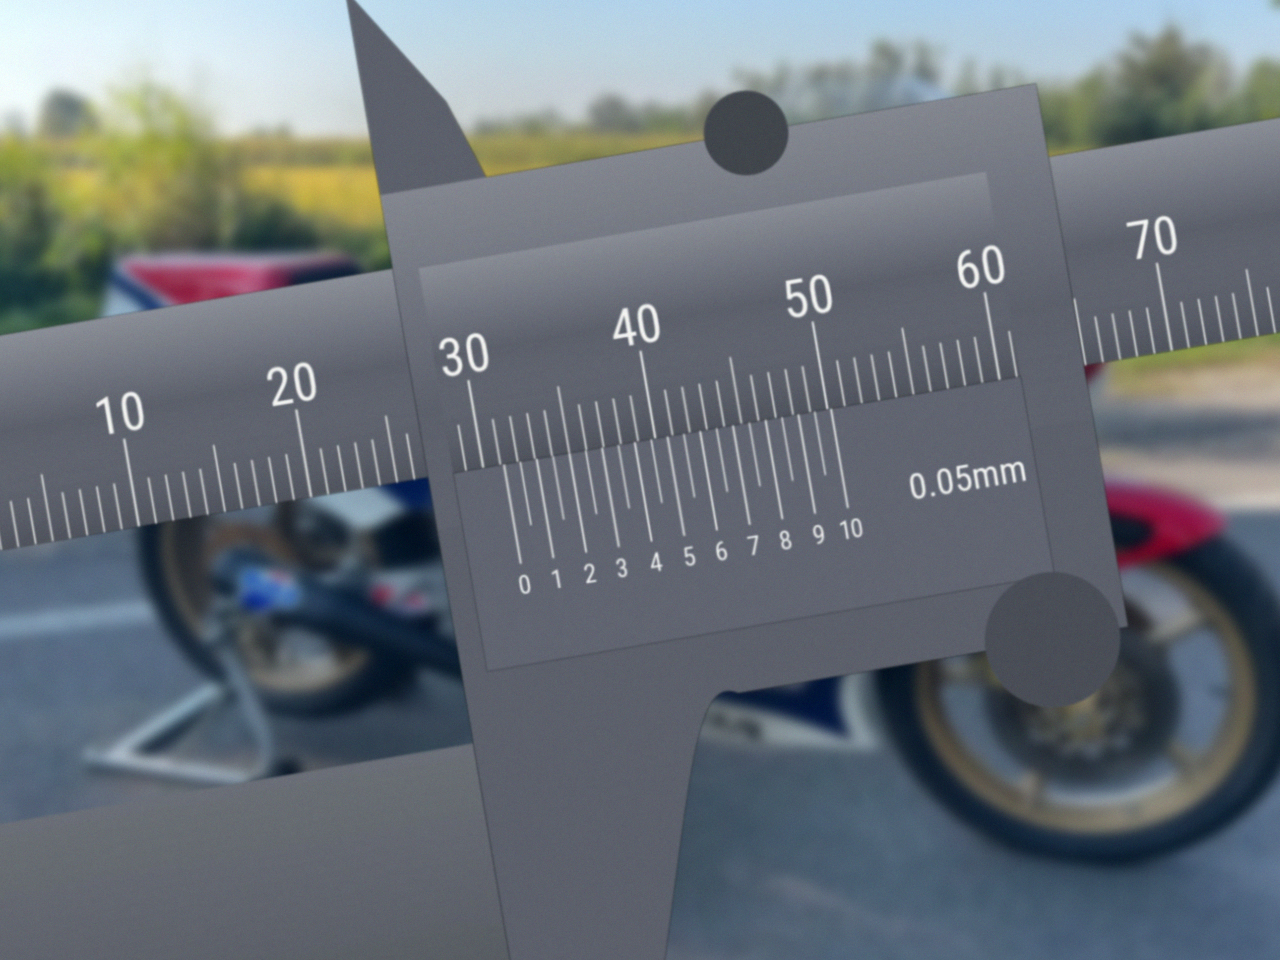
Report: 31.2 mm
